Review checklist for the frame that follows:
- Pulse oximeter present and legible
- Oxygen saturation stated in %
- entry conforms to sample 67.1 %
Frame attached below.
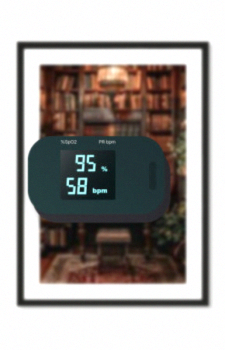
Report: 95 %
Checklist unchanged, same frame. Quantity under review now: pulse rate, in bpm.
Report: 58 bpm
